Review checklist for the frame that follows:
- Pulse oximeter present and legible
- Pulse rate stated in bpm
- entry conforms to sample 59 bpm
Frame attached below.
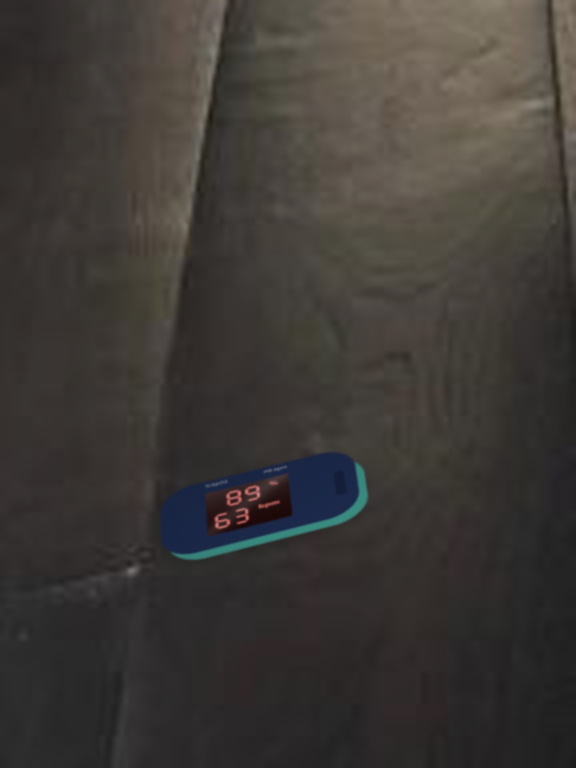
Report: 63 bpm
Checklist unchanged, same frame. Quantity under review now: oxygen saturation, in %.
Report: 89 %
